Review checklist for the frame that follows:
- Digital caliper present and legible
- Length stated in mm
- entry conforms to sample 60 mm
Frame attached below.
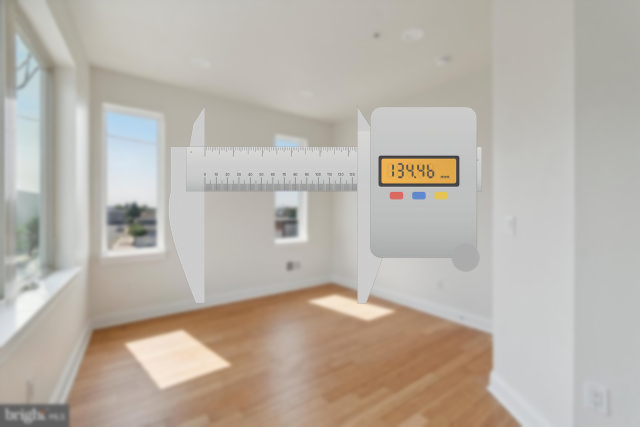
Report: 134.46 mm
